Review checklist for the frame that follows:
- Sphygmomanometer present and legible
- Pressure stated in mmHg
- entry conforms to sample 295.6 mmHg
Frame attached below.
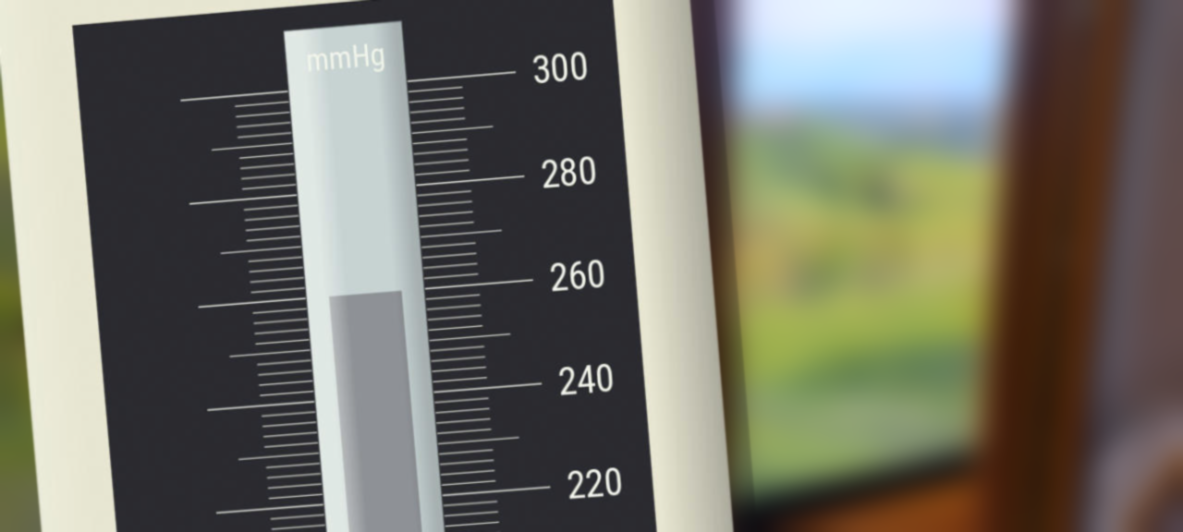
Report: 260 mmHg
